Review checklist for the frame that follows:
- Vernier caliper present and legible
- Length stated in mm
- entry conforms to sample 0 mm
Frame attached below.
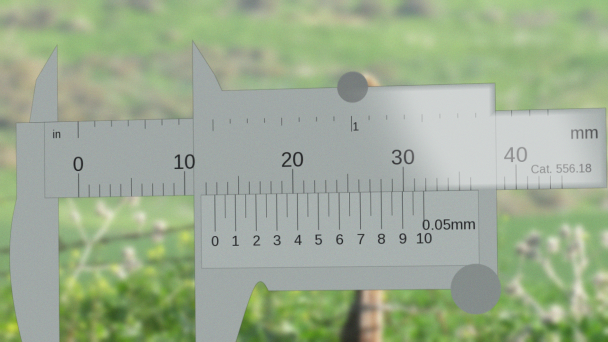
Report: 12.8 mm
